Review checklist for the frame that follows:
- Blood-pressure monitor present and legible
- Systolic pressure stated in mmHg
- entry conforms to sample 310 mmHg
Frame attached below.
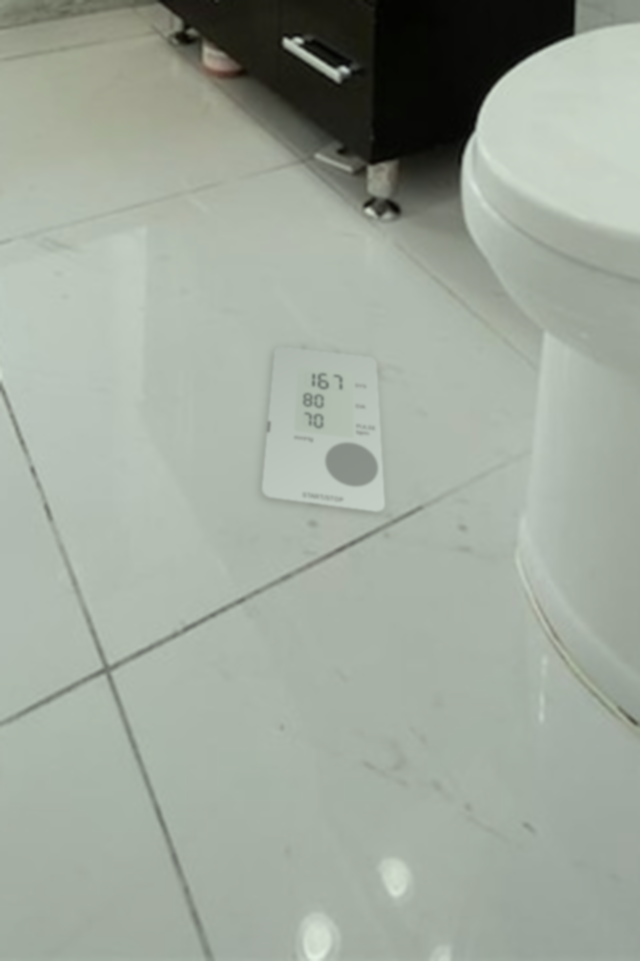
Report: 167 mmHg
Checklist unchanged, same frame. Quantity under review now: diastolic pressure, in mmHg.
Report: 80 mmHg
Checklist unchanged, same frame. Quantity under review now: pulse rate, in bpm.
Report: 70 bpm
